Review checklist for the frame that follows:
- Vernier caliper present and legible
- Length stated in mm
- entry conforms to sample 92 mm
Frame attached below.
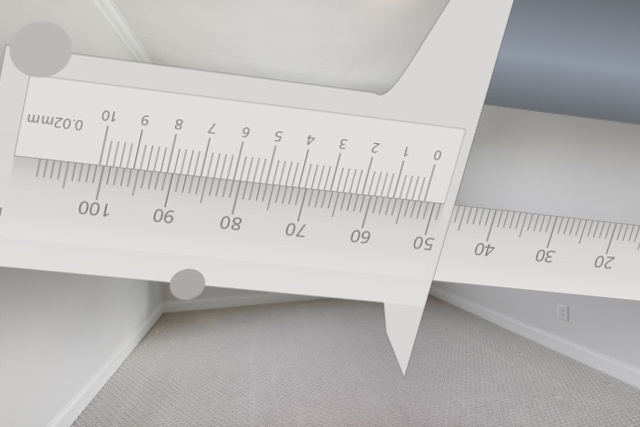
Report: 51.6 mm
